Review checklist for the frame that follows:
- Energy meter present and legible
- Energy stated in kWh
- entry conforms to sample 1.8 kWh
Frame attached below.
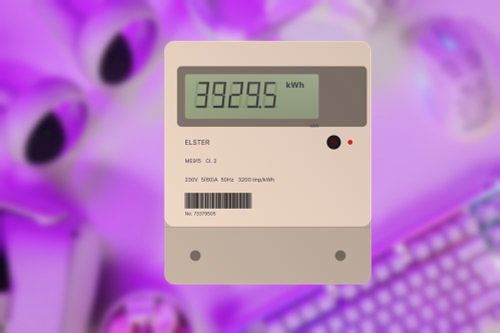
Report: 3929.5 kWh
